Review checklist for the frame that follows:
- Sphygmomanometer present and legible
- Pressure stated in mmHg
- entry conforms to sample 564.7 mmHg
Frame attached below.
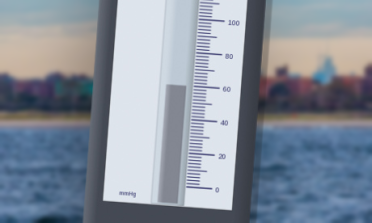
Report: 60 mmHg
